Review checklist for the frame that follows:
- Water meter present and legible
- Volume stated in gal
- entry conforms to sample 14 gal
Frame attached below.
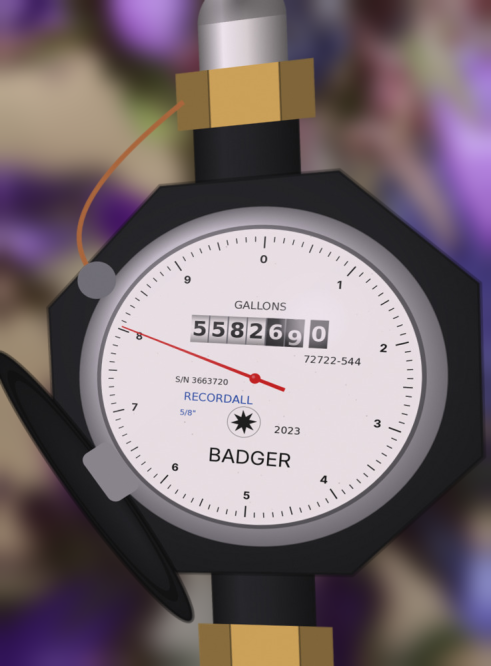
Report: 5582688.0 gal
